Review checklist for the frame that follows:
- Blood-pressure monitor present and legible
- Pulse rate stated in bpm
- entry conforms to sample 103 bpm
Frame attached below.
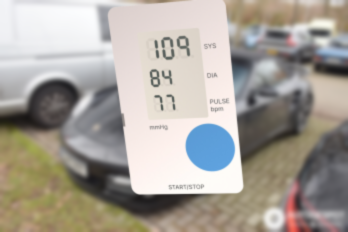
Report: 77 bpm
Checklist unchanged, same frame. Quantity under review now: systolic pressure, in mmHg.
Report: 109 mmHg
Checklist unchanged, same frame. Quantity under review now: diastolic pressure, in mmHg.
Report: 84 mmHg
